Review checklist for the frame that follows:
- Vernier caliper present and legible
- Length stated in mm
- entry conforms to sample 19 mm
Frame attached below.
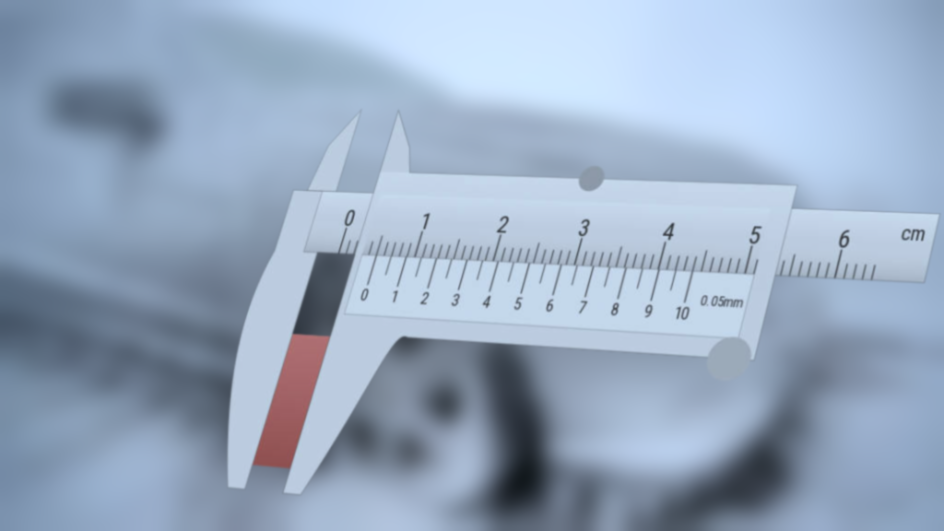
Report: 5.0 mm
